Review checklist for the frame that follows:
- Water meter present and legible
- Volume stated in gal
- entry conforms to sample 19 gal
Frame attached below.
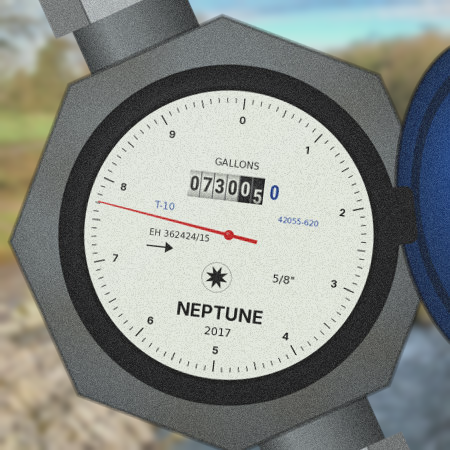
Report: 730047.7 gal
